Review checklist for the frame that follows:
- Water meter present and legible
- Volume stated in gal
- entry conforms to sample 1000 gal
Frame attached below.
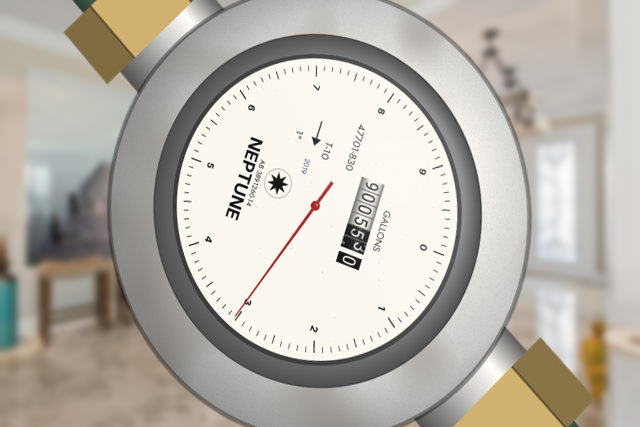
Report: 9005533.0 gal
